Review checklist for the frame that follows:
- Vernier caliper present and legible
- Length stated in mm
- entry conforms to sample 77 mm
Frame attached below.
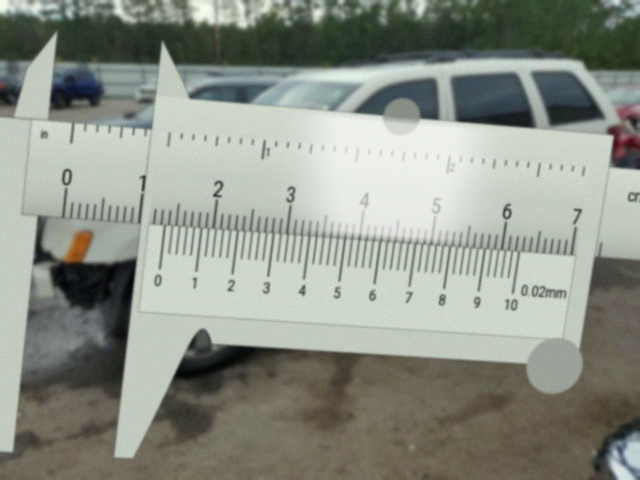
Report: 13.5 mm
